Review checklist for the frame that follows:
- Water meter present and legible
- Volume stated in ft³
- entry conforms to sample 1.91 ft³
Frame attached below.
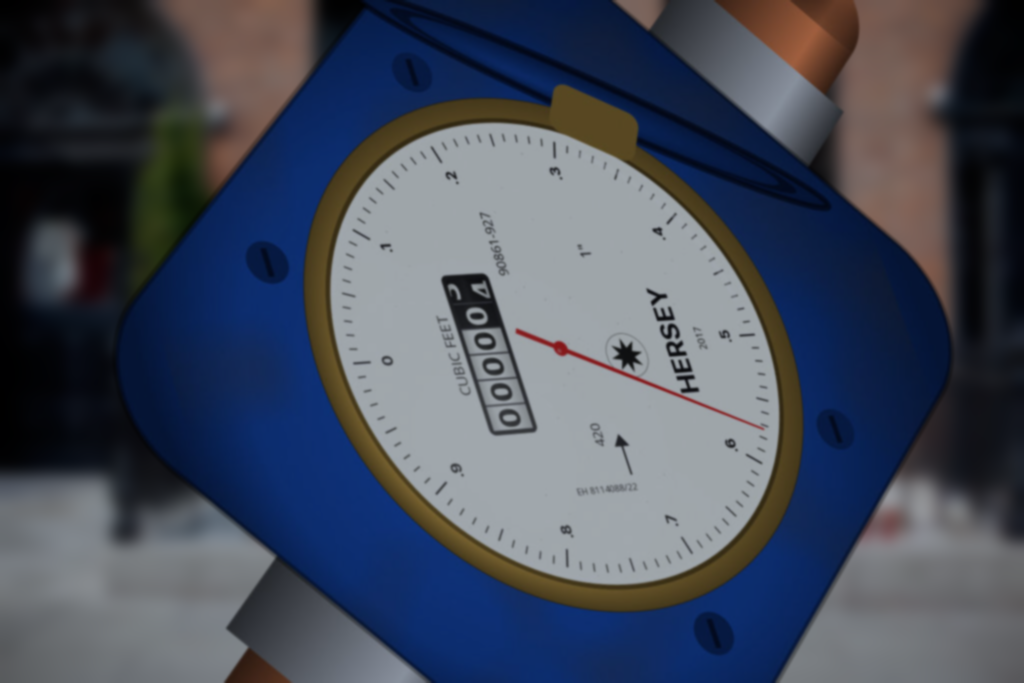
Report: 3.57 ft³
